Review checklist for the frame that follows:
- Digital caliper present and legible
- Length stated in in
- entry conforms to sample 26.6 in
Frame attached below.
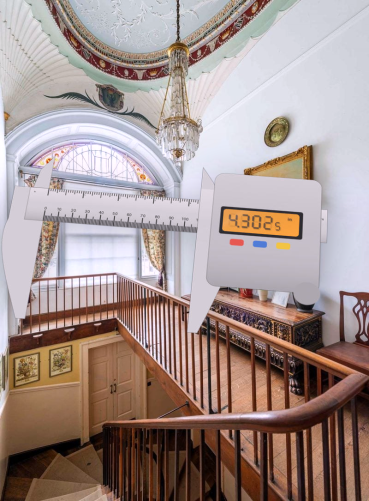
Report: 4.3025 in
